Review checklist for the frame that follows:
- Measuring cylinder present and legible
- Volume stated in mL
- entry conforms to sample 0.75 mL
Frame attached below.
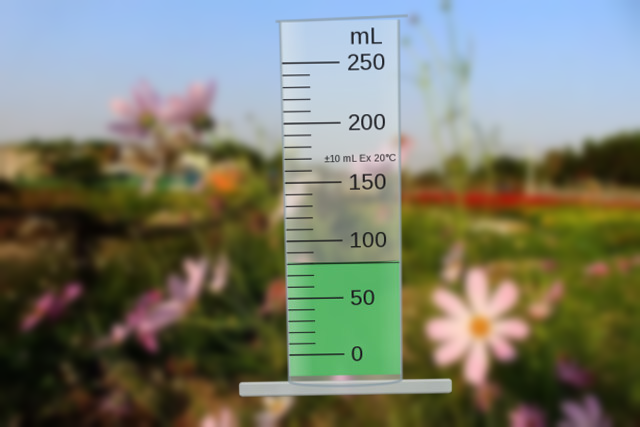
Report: 80 mL
